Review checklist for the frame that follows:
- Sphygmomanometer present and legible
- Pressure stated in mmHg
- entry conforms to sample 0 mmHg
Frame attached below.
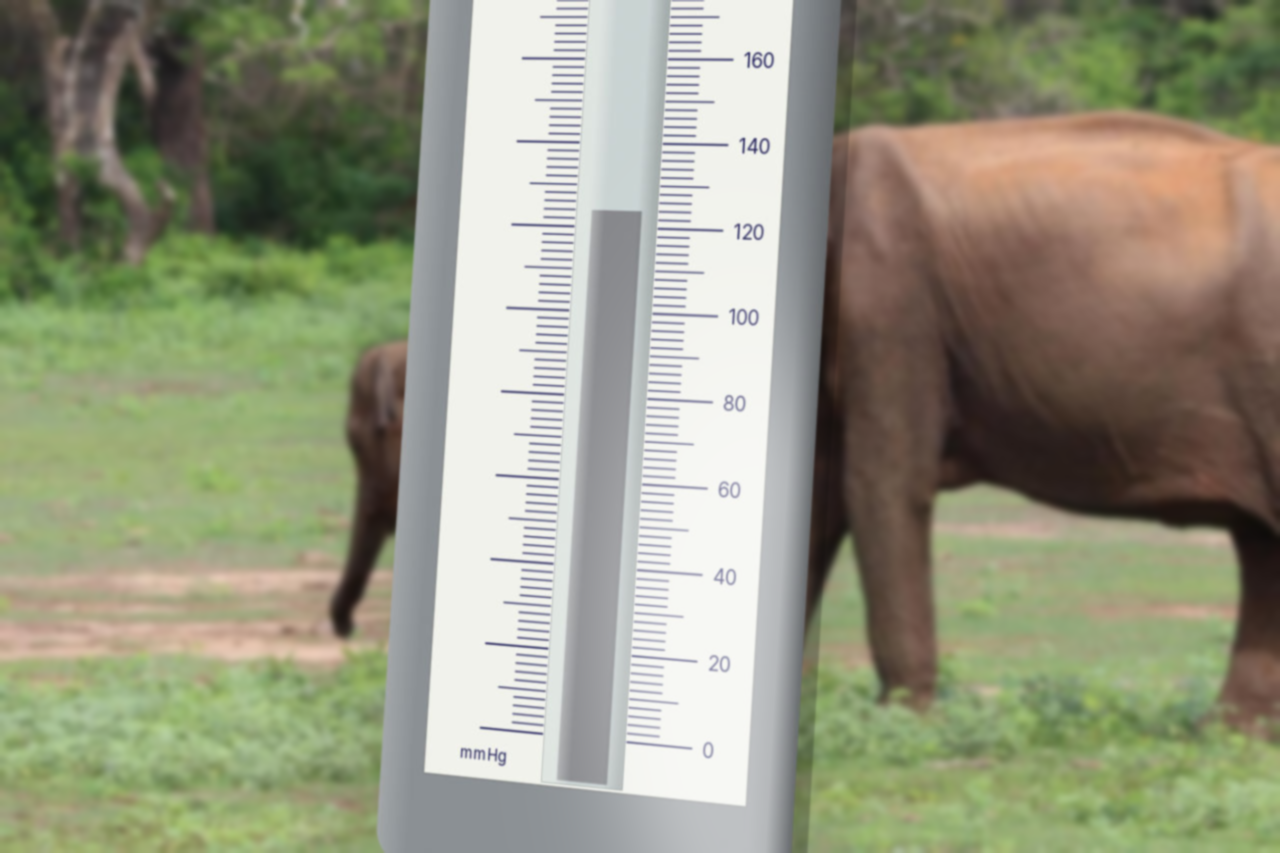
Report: 124 mmHg
